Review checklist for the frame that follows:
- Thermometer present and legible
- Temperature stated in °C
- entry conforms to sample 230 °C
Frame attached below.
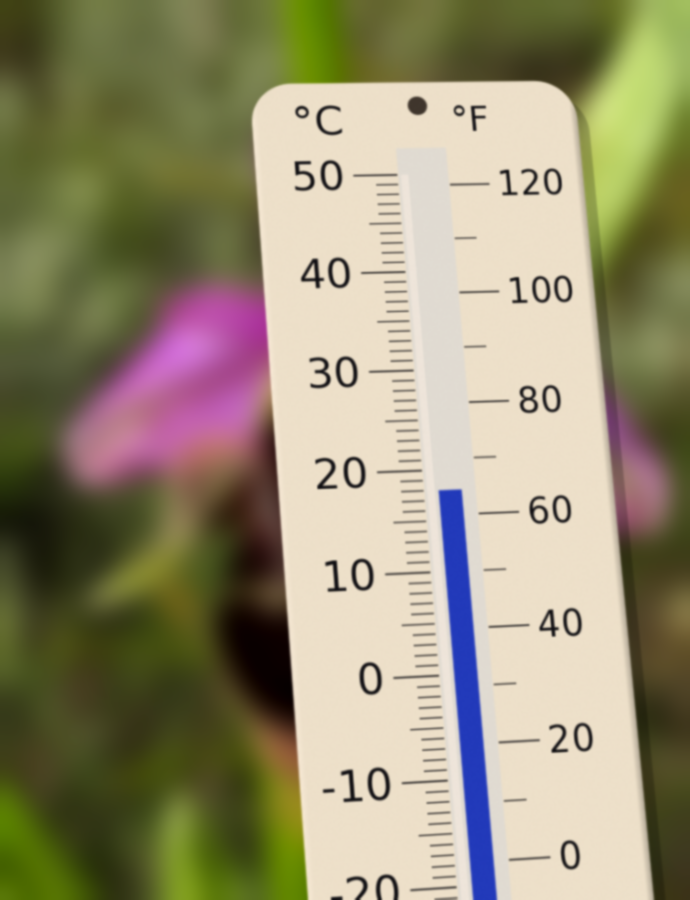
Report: 18 °C
